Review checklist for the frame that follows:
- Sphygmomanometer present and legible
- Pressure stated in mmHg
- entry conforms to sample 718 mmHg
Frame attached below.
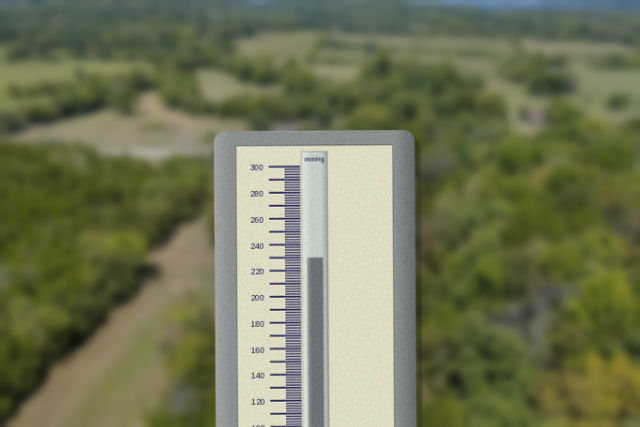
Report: 230 mmHg
